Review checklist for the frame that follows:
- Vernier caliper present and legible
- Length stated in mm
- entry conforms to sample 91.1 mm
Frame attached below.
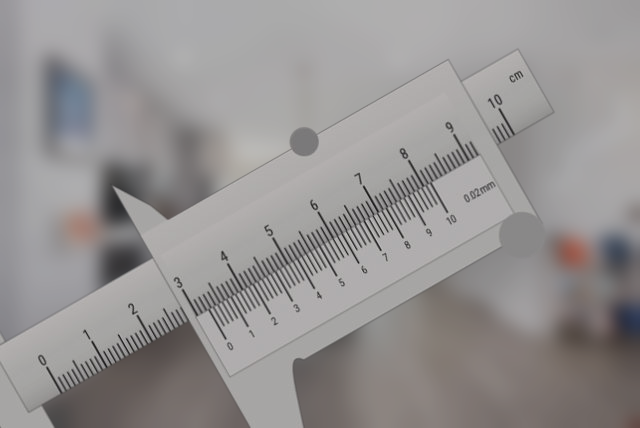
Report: 32.5 mm
